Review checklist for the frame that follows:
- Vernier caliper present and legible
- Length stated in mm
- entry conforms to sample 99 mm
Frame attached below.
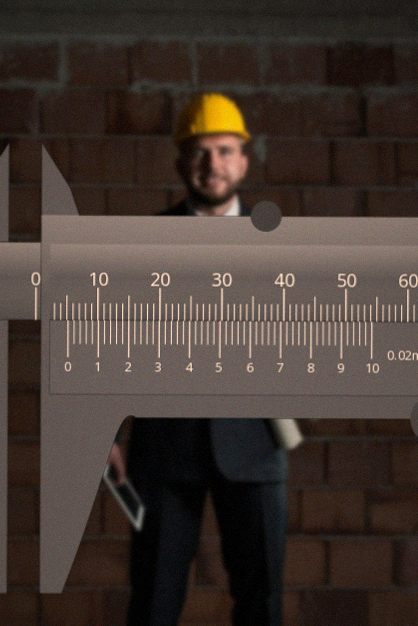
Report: 5.2 mm
